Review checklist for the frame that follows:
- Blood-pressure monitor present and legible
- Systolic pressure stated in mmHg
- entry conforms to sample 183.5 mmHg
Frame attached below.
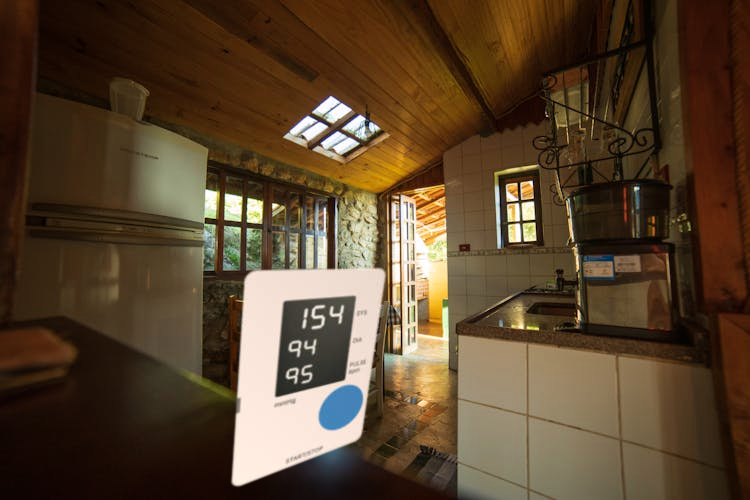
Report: 154 mmHg
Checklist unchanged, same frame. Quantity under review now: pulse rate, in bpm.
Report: 95 bpm
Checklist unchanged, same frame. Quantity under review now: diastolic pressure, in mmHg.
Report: 94 mmHg
